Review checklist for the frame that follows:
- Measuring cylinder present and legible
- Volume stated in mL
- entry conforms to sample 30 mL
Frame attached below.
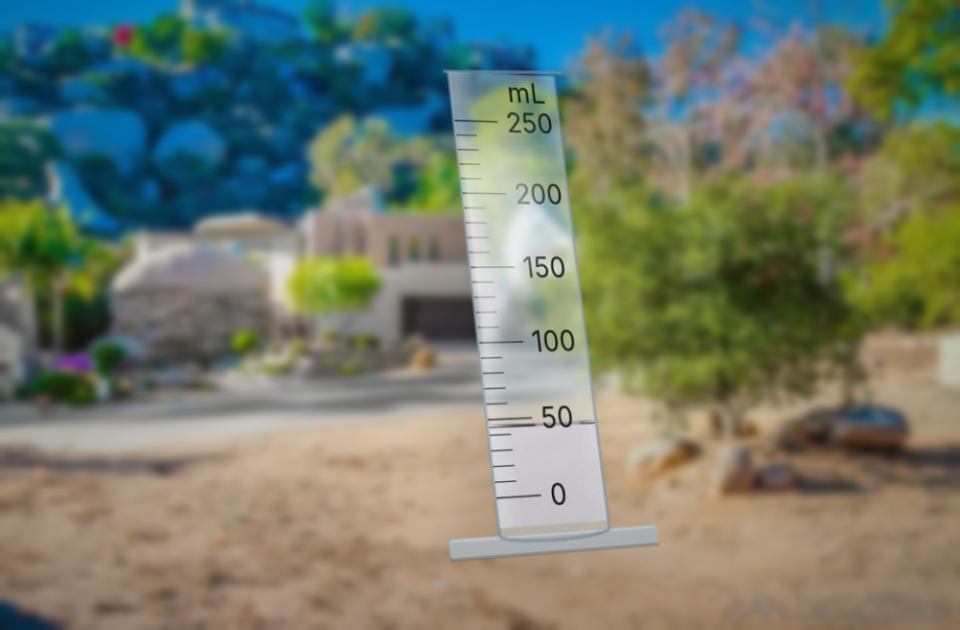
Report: 45 mL
